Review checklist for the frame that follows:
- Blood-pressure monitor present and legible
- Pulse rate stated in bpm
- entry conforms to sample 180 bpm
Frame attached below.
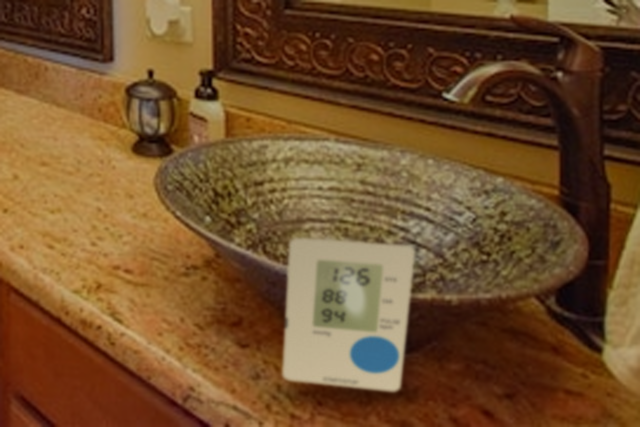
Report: 94 bpm
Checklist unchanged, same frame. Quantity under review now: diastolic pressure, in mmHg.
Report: 88 mmHg
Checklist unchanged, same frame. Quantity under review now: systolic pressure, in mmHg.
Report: 126 mmHg
